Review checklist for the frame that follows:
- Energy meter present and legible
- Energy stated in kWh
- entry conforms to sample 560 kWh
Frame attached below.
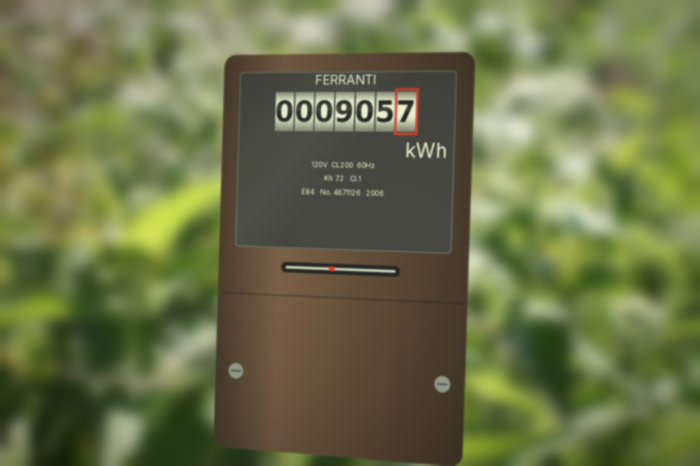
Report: 905.7 kWh
